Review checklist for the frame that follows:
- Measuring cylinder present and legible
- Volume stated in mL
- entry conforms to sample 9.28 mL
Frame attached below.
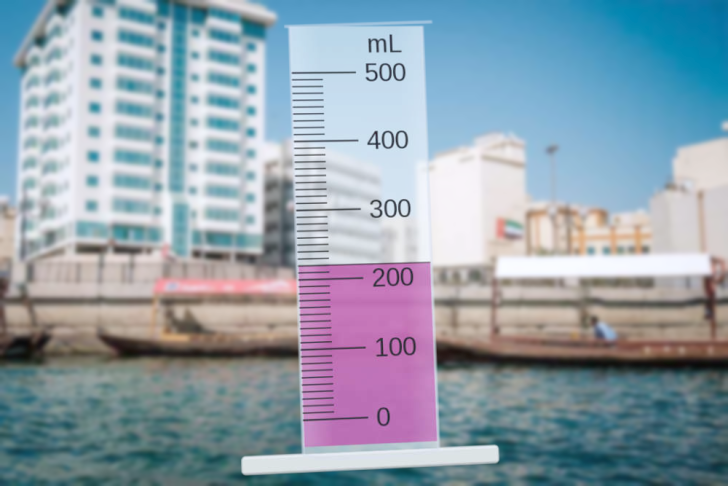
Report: 220 mL
